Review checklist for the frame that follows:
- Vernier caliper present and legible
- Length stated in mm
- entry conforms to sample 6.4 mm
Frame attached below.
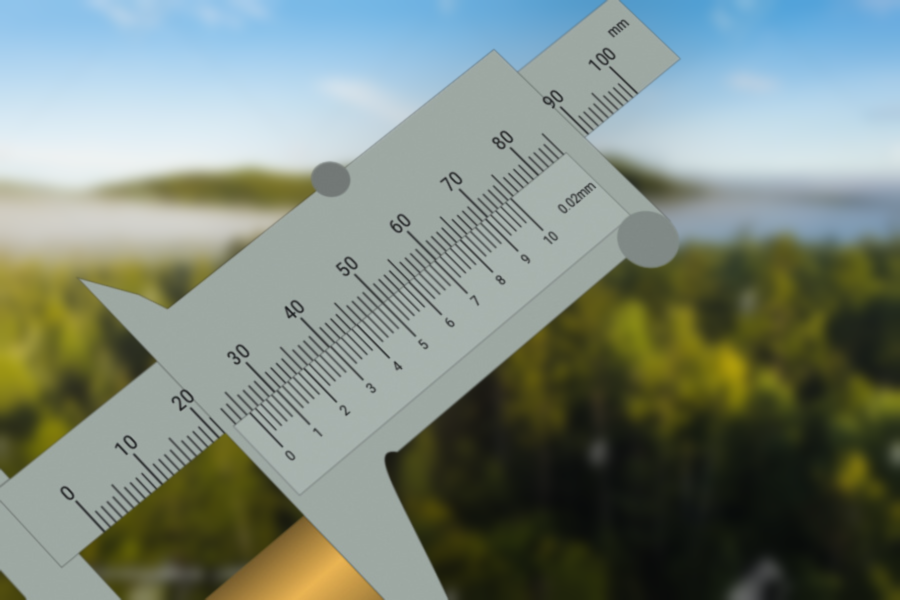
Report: 25.5 mm
